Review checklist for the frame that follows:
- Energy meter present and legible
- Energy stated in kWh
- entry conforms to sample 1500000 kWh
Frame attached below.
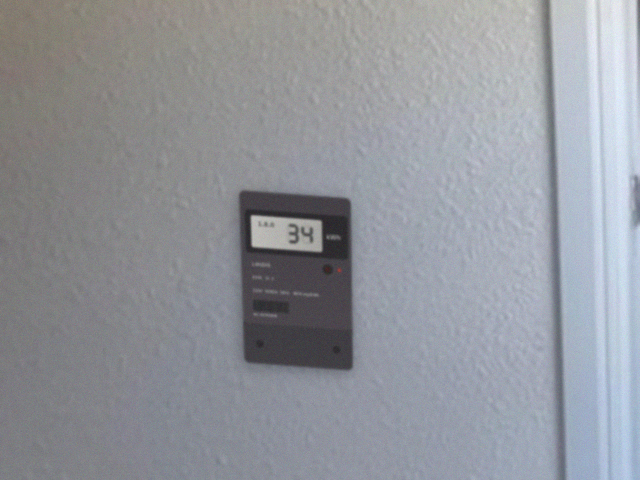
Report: 34 kWh
